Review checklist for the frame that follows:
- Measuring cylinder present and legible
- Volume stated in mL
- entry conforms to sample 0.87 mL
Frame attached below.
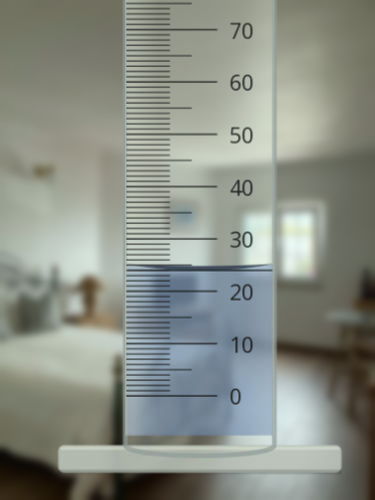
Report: 24 mL
